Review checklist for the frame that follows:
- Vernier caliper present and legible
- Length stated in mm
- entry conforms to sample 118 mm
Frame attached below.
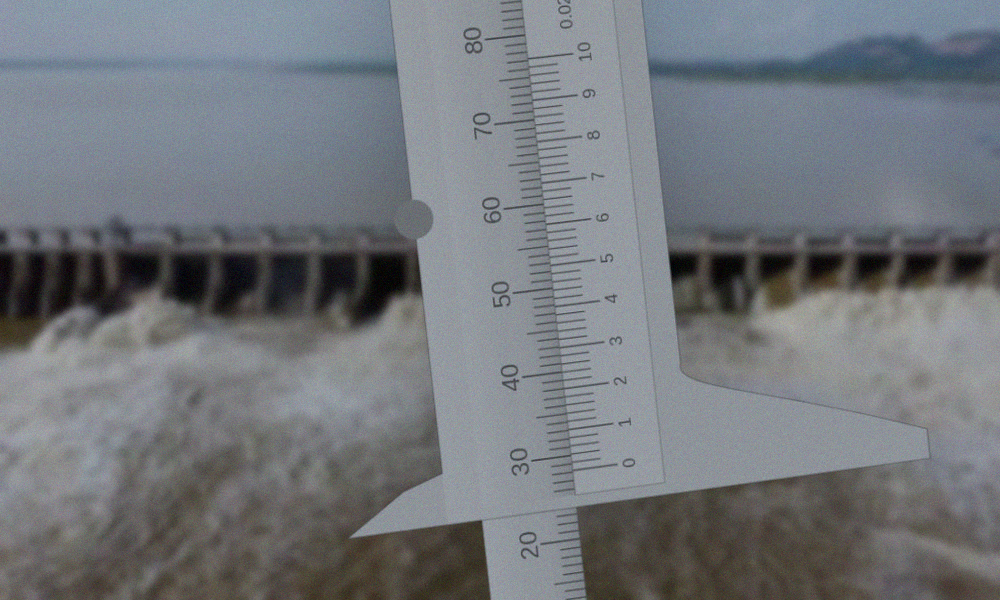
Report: 28.2 mm
